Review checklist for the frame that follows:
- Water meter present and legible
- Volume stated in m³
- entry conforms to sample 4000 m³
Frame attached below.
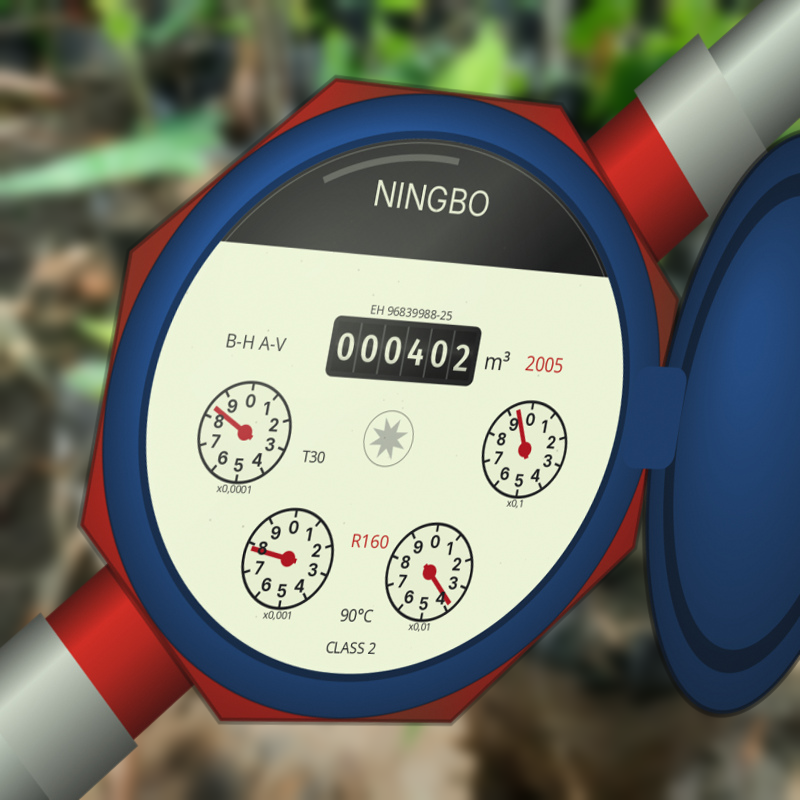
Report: 401.9378 m³
